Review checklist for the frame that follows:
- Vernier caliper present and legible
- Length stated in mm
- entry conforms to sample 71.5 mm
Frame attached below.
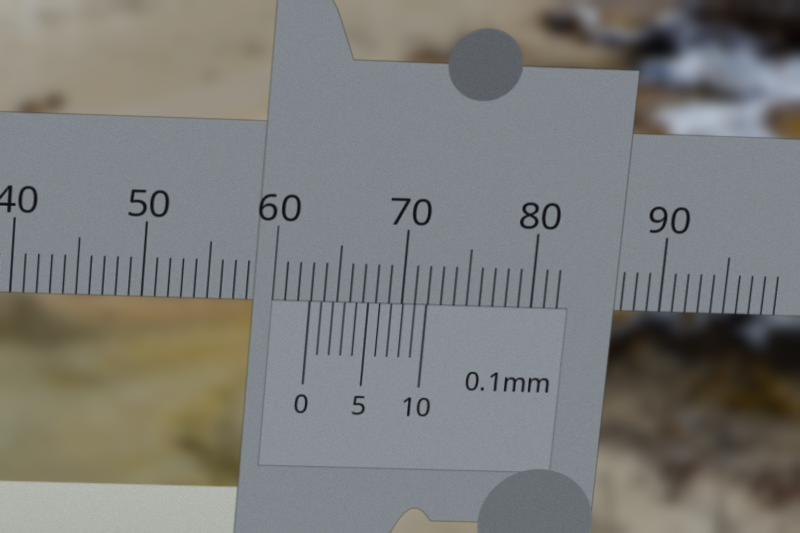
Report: 62.9 mm
